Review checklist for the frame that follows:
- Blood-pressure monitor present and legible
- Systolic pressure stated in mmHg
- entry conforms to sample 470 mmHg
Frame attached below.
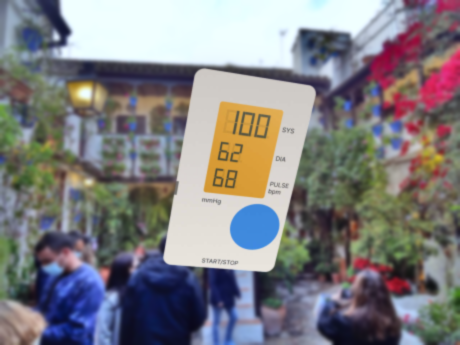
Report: 100 mmHg
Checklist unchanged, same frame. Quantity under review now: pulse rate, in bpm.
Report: 68 bpm
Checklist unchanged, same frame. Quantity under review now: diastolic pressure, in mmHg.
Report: 62 mmHg
